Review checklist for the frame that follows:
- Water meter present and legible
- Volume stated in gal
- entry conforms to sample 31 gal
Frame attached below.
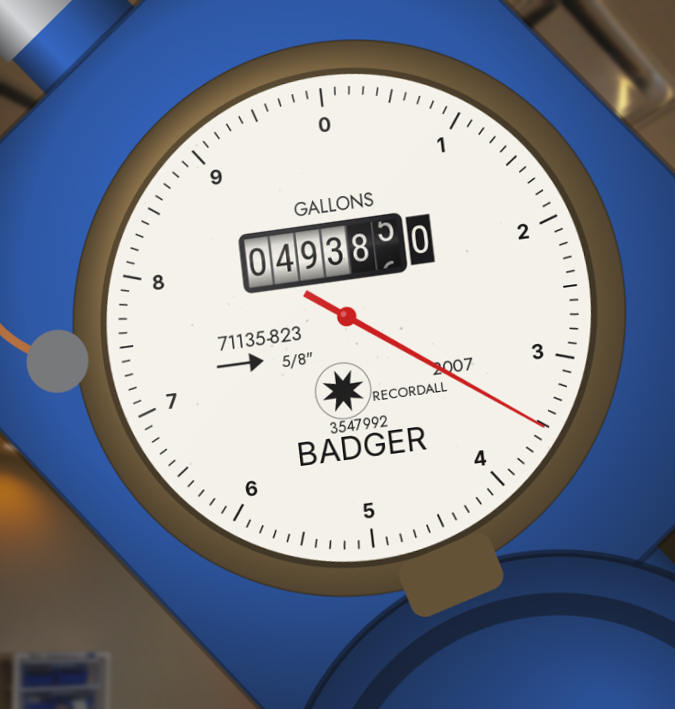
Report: 493853.5 gal
